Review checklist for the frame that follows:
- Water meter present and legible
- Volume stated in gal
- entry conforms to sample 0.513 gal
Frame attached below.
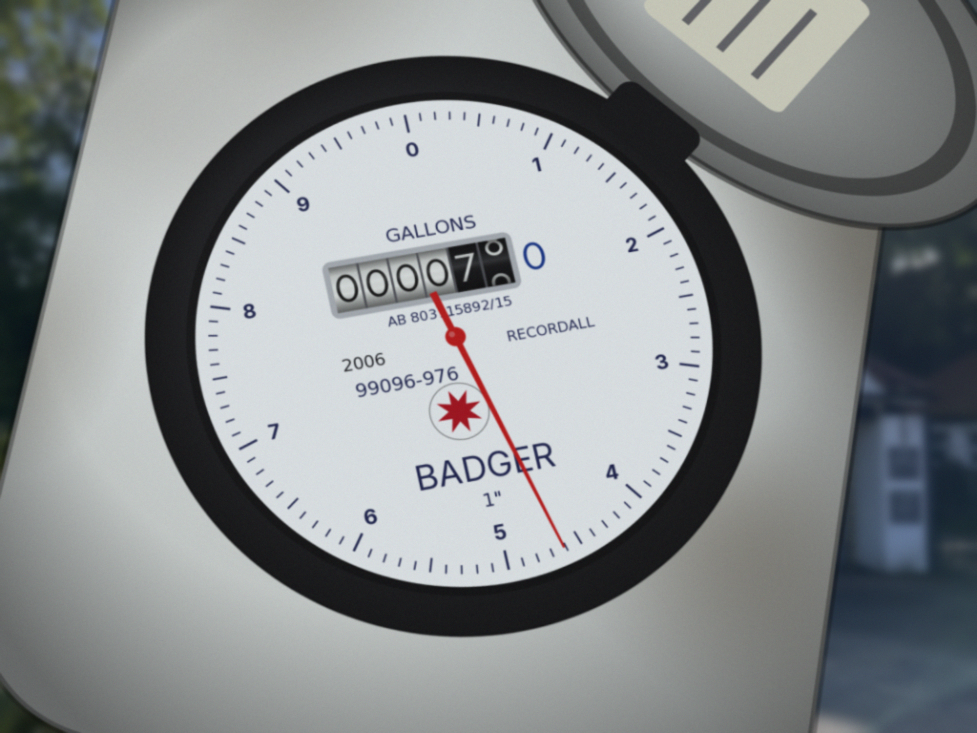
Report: 784.6 gal
